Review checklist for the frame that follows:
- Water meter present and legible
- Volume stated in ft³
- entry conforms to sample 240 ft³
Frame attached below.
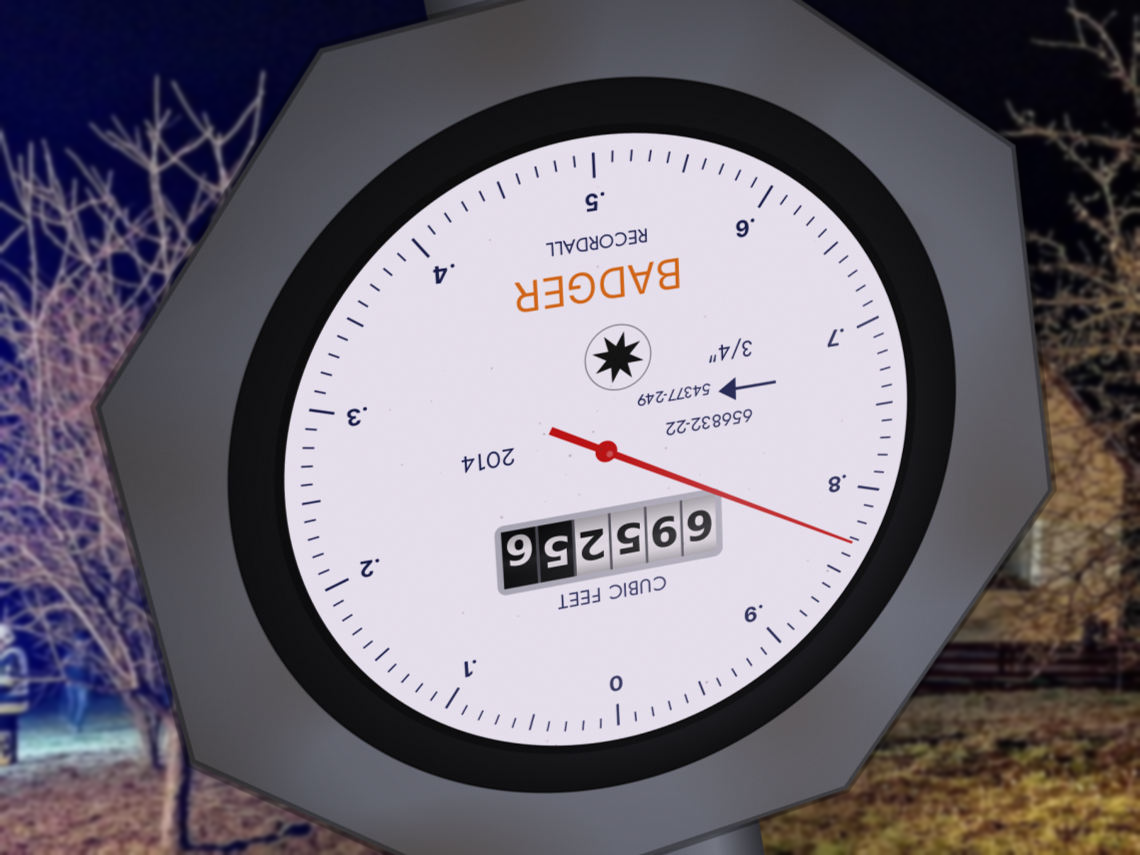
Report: 695255.83 ft³
